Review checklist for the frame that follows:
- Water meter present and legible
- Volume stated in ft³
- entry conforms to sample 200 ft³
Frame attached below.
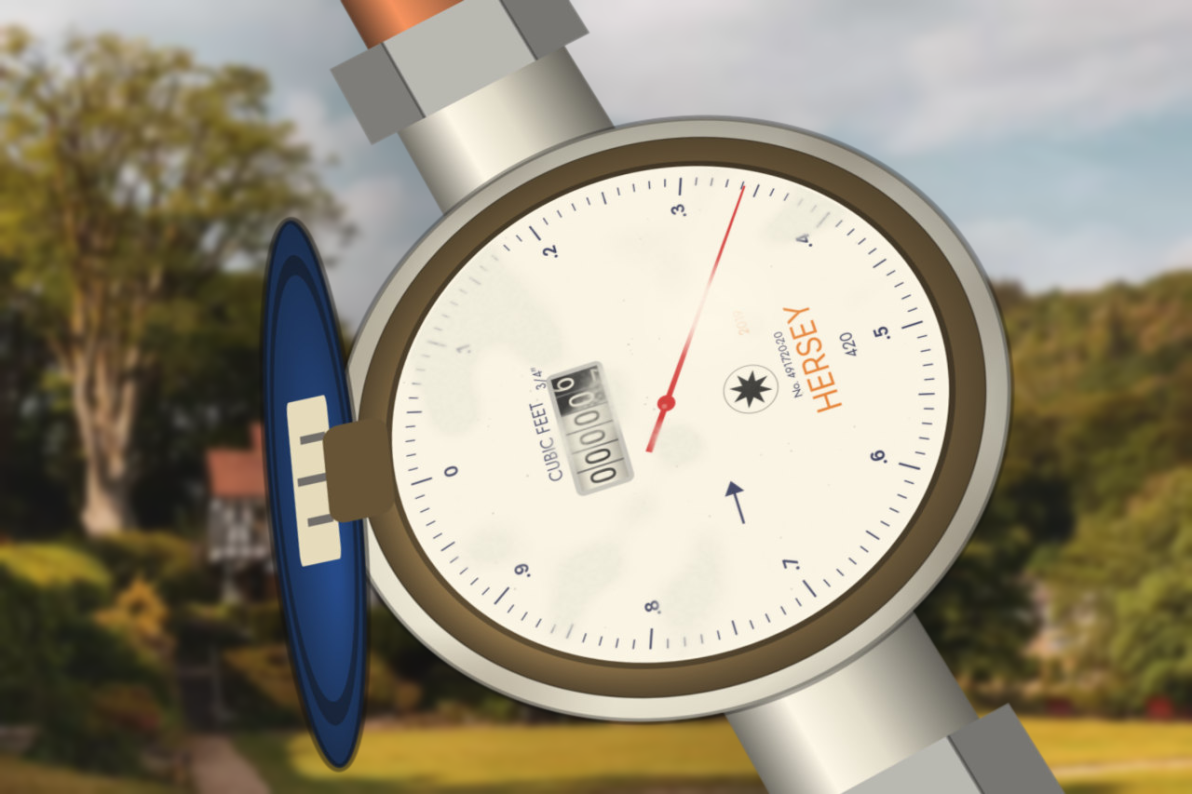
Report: 6.34 ft³
